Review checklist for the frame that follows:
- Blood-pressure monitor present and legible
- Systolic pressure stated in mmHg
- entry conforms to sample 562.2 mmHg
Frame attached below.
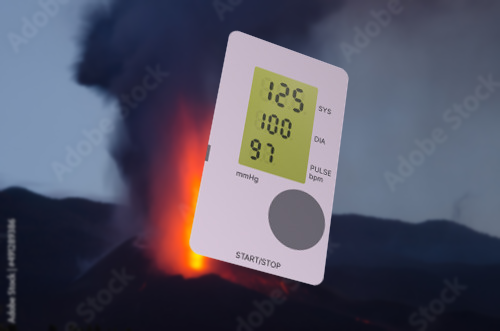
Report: 125 mmHg
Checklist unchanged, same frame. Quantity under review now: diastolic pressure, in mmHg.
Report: 100 mmHg
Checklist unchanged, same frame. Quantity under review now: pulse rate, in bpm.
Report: 97 bpm
